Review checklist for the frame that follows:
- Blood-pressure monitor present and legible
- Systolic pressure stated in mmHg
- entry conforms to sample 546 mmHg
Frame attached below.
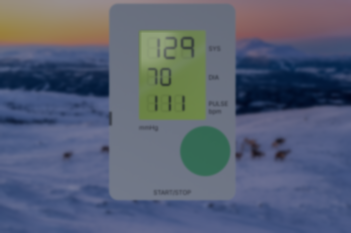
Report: 129 mmHg
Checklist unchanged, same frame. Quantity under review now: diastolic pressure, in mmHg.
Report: 70 mmHg
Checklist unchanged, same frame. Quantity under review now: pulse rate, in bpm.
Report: 111 bpm
